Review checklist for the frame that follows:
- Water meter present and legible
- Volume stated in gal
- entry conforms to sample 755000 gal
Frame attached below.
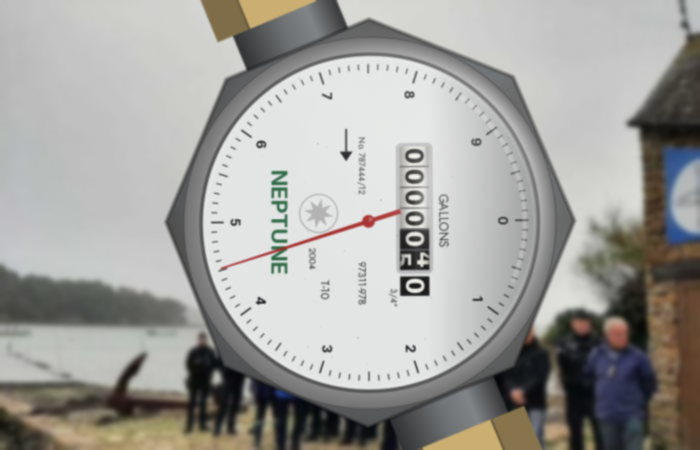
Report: 44.5 gal
